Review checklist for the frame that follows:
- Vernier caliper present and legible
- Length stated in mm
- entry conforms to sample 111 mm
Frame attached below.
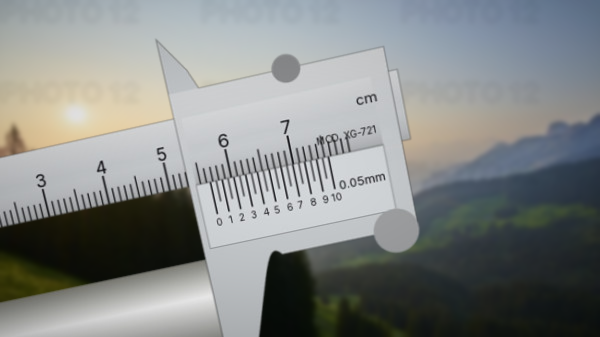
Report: 56.6 mm
